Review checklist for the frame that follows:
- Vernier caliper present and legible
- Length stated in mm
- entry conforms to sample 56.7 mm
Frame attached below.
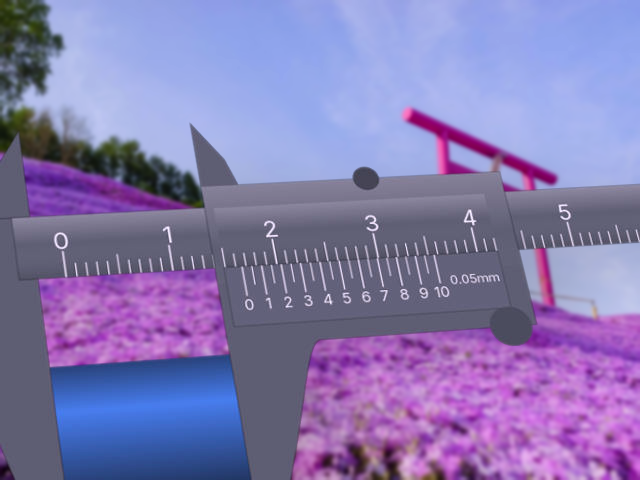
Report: 16.6 mm
